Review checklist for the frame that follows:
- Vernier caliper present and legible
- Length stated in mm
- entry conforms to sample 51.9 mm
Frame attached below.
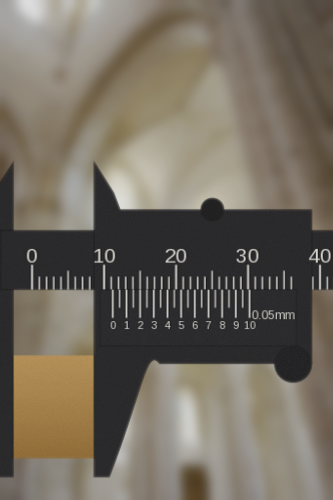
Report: 11.2 mm
